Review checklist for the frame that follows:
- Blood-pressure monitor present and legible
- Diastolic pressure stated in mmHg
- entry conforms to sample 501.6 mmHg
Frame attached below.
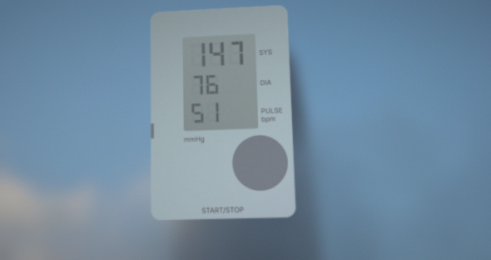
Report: 76 mmHg
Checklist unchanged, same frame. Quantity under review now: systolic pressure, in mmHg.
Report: 147 mmHg
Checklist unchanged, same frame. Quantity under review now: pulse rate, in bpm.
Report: 51 bpm
